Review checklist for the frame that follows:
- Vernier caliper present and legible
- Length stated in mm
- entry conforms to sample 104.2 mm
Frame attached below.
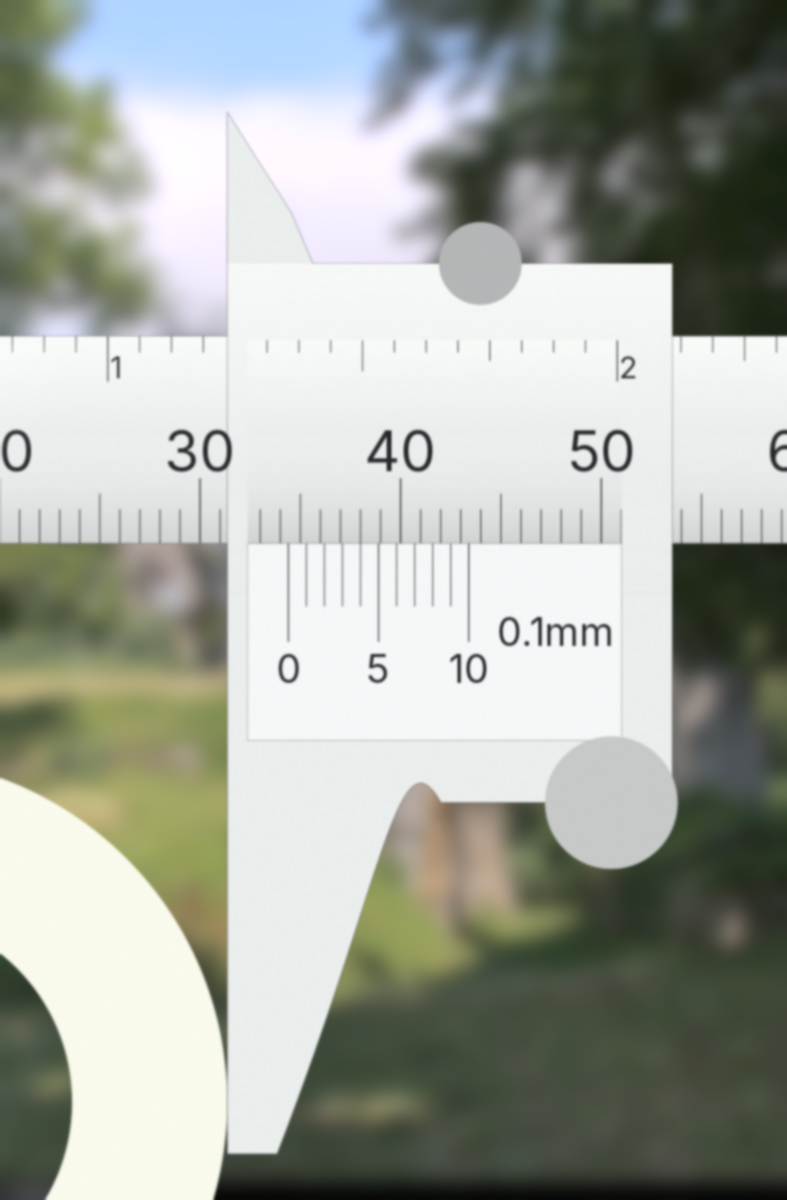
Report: 34.4 mm
